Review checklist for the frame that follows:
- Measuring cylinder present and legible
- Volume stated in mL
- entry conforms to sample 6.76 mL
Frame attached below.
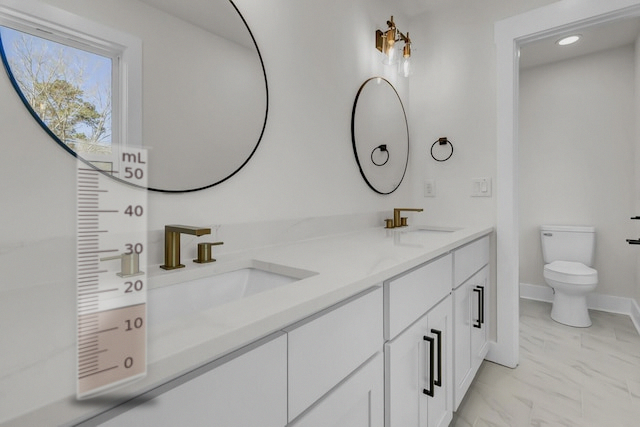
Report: 15 mL
